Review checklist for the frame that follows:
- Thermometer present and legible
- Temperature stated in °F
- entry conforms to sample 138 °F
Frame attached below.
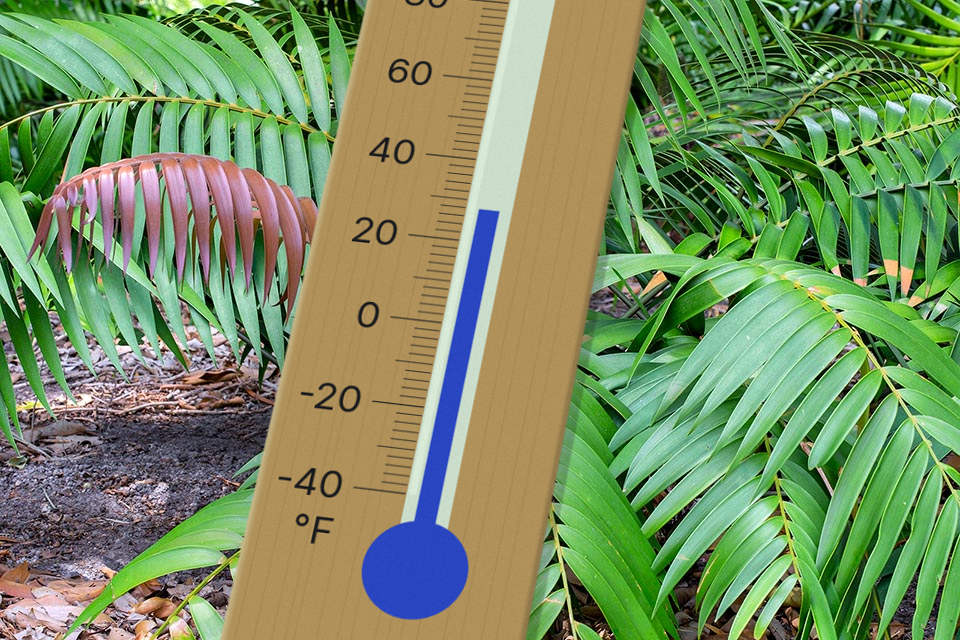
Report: 28 °F
